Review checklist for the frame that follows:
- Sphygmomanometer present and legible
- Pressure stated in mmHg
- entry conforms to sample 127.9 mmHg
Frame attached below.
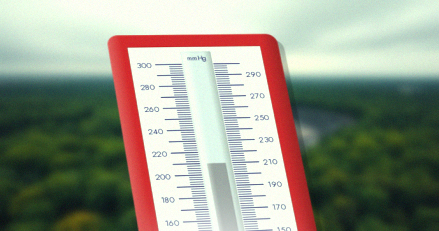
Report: 210 mmHg
